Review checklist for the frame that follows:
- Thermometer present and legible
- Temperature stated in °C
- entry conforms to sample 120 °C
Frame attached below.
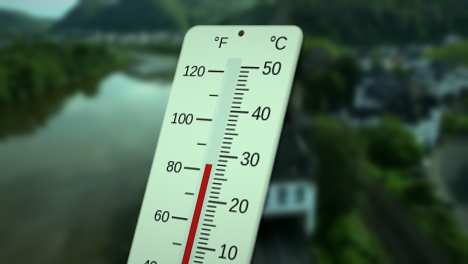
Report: 28 °C
